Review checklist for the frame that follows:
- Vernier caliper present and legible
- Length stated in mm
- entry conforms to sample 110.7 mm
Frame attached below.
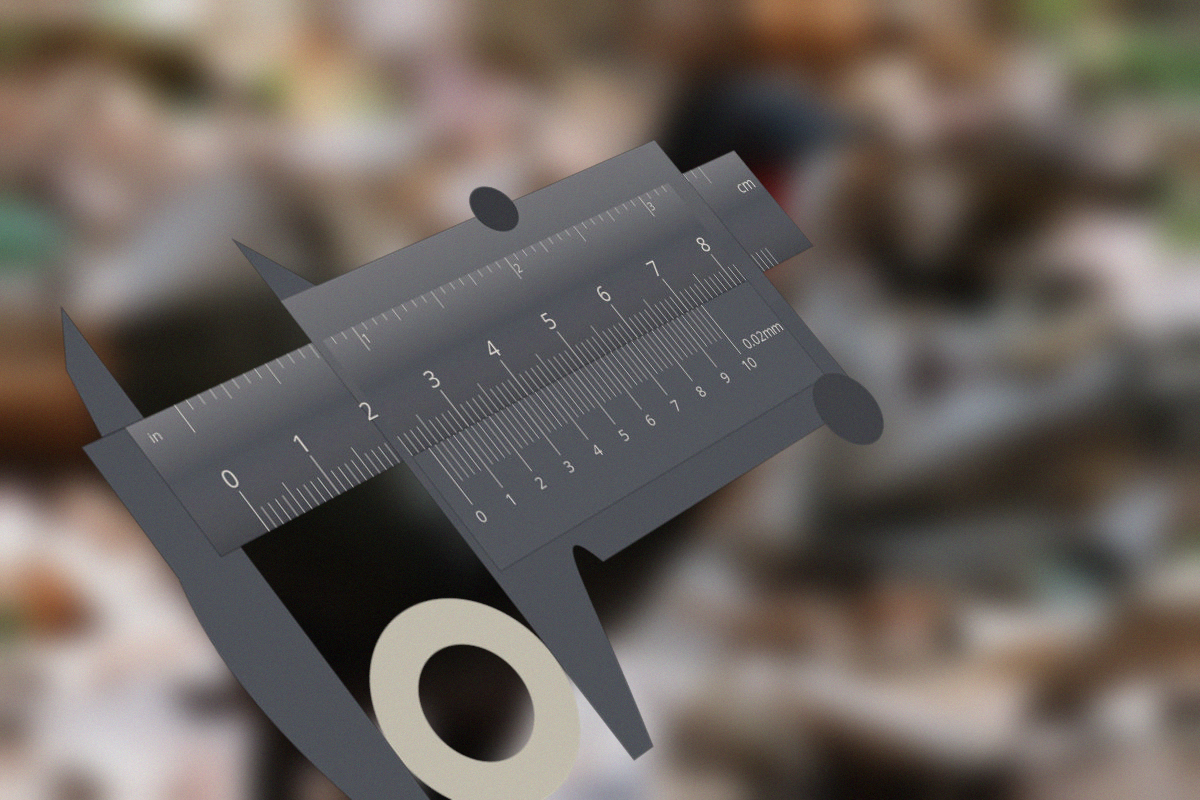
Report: 23.5 mm
